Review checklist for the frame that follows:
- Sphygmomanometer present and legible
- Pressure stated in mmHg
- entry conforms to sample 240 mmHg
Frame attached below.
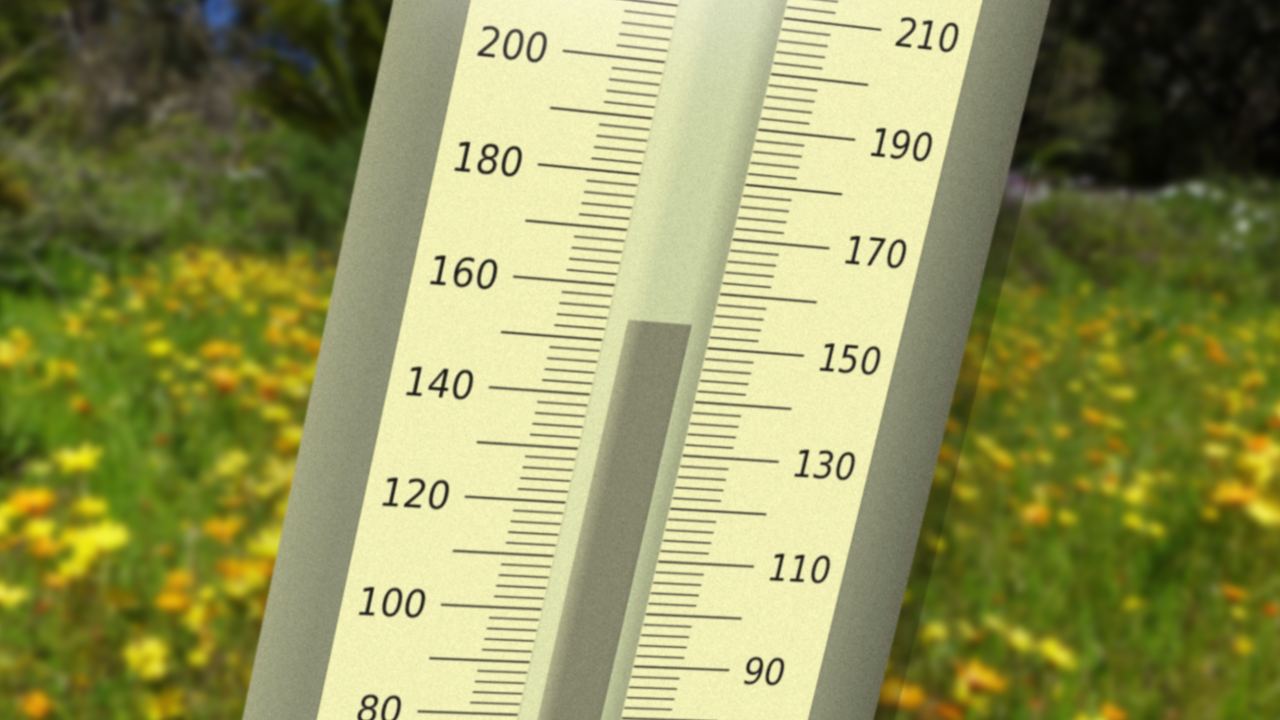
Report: 154 mmHg
